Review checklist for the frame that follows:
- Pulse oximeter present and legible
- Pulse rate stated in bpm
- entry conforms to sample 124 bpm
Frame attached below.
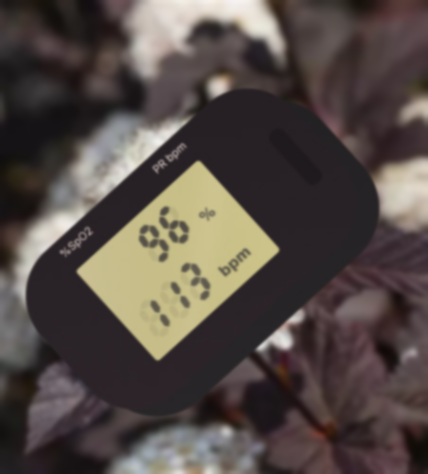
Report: 113 bpm
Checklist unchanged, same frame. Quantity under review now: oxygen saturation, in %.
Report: 96 %
